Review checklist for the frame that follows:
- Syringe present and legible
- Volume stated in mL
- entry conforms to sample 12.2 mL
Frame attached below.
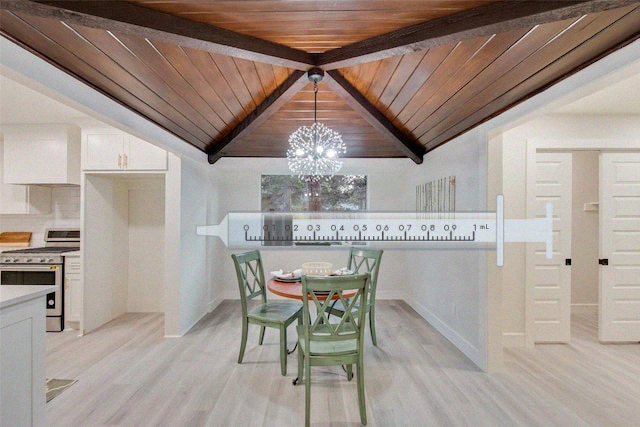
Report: 0.08 mL
